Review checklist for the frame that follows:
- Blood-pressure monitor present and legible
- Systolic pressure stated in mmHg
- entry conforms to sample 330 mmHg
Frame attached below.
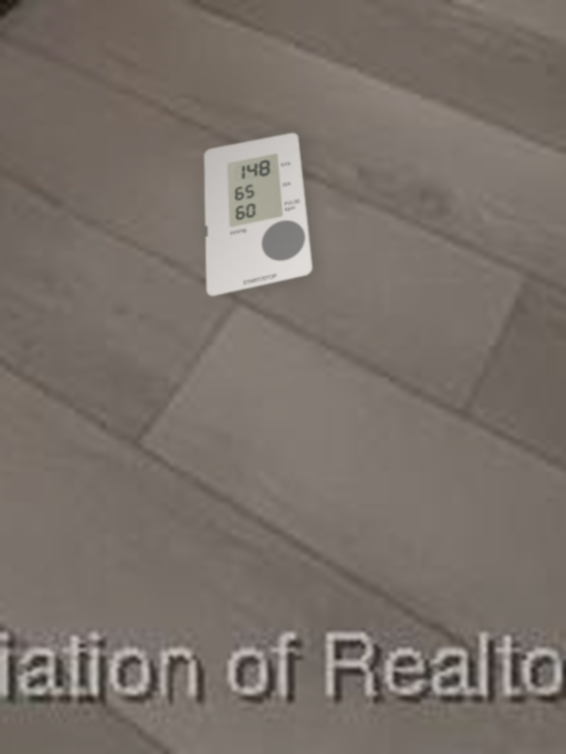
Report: 148 mmHg
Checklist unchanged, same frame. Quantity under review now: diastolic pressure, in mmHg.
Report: 65 mmHg
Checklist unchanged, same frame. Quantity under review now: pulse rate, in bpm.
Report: 60 bpm
